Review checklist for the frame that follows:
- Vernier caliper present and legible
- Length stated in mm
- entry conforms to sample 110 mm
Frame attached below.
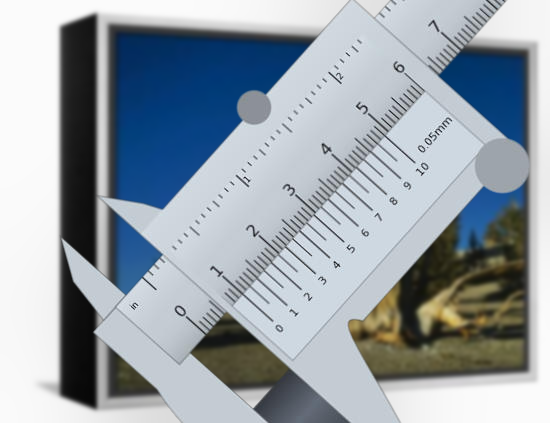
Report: 10.0 mm
